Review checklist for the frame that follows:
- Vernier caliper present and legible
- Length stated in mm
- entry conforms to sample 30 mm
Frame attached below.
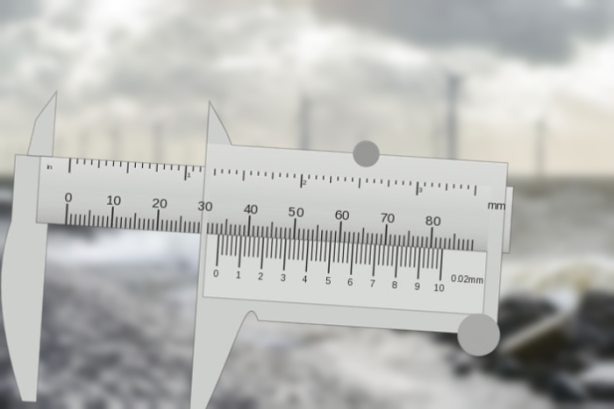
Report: 33.5 mm
